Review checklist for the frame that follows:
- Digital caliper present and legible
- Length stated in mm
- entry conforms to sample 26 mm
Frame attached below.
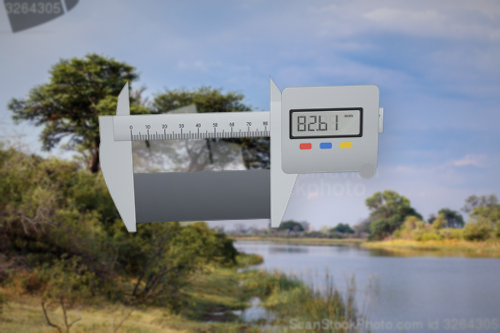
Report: 82.61 mm
